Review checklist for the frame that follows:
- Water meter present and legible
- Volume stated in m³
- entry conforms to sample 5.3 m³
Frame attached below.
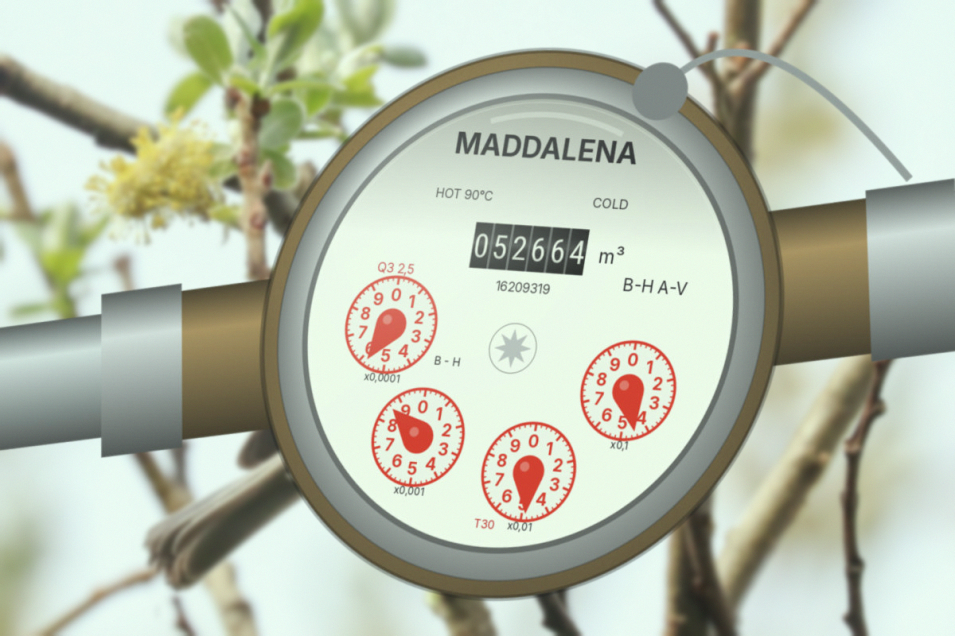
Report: 52664.4485 m³
